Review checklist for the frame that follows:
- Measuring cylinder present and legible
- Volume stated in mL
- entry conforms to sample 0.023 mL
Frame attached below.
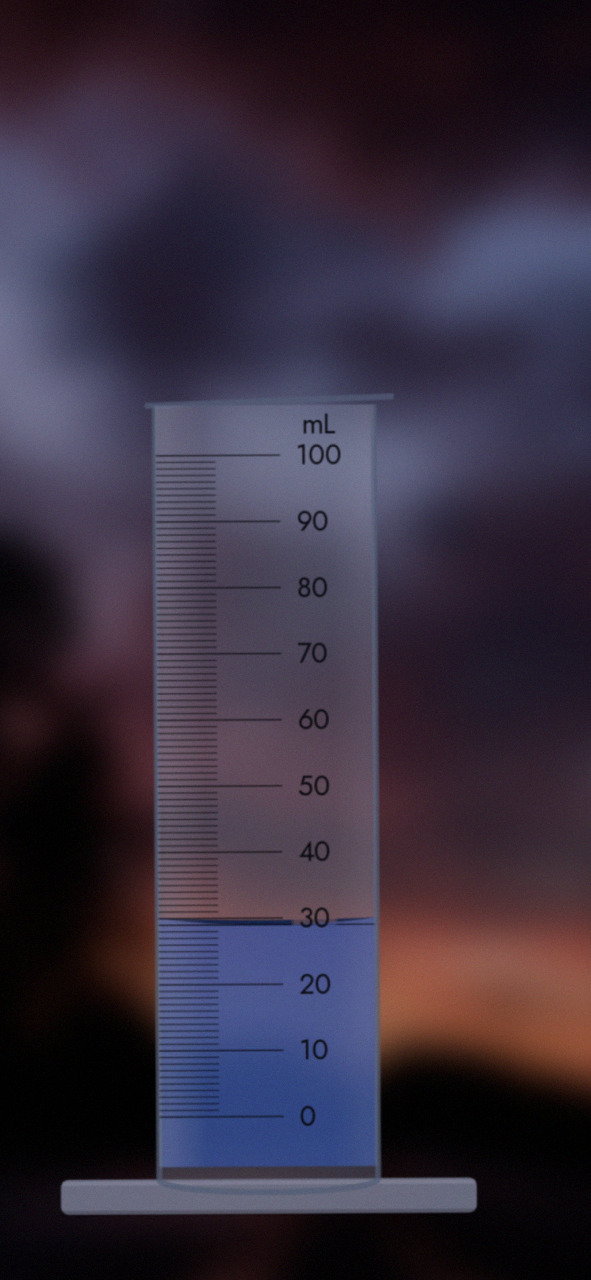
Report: 29 mL
